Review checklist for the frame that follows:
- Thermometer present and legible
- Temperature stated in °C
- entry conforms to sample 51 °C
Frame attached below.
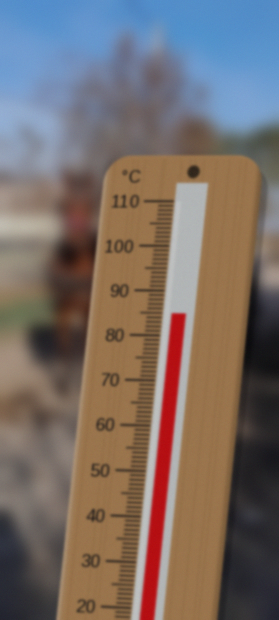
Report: 85 °C
